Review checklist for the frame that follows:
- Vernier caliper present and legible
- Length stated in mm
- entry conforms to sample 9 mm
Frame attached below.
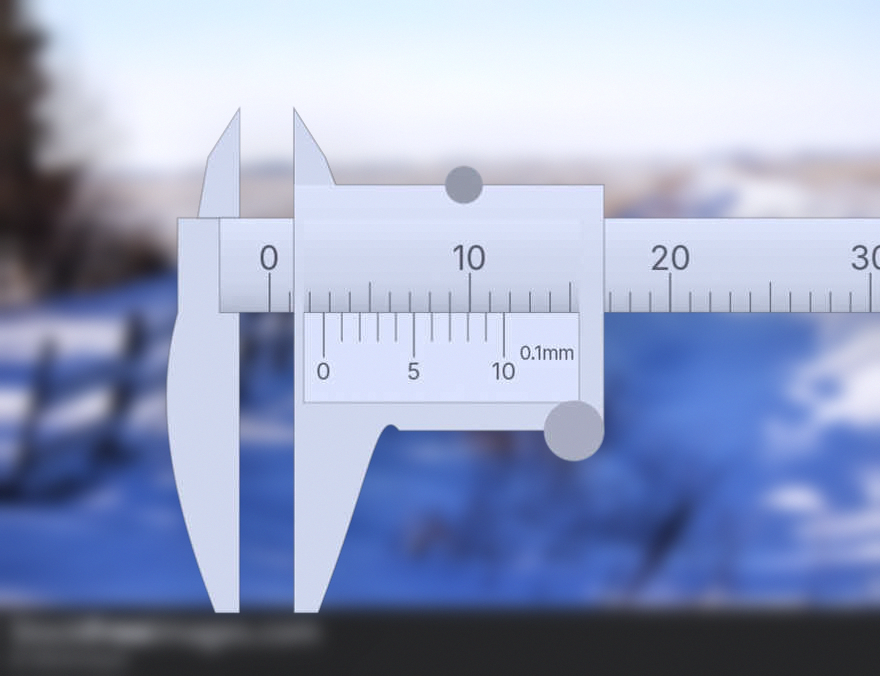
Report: 2.7 mm
